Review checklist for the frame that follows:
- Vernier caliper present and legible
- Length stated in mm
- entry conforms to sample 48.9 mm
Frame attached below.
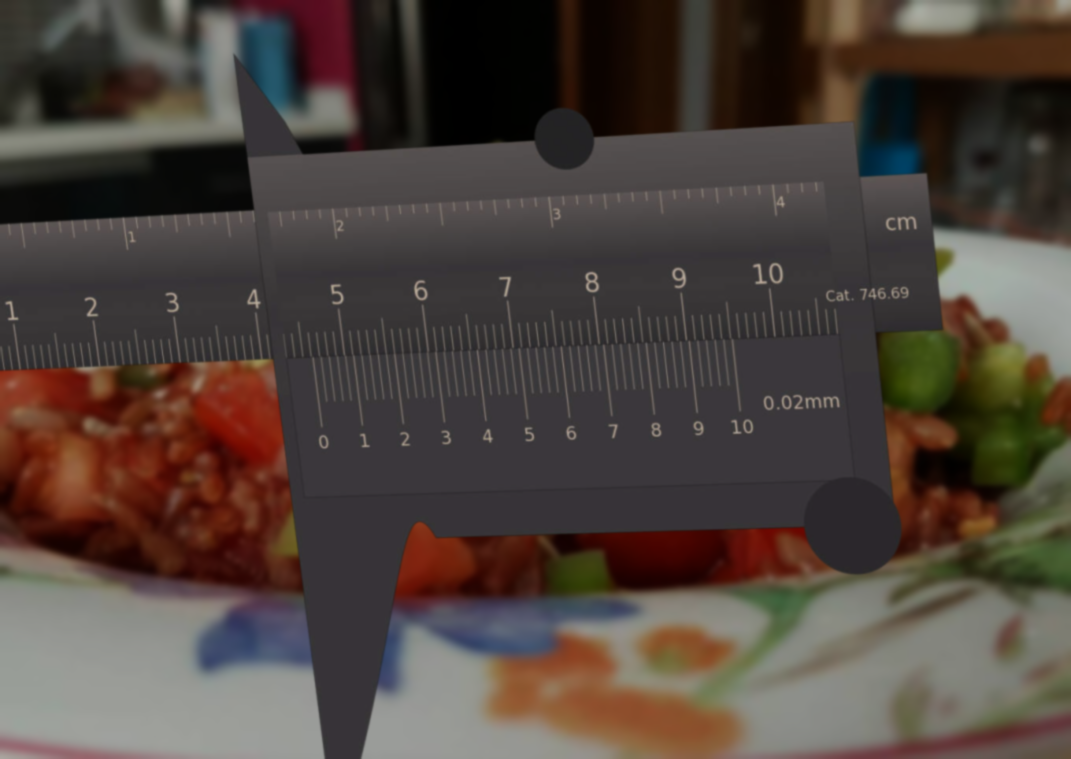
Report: 46.2 mm
